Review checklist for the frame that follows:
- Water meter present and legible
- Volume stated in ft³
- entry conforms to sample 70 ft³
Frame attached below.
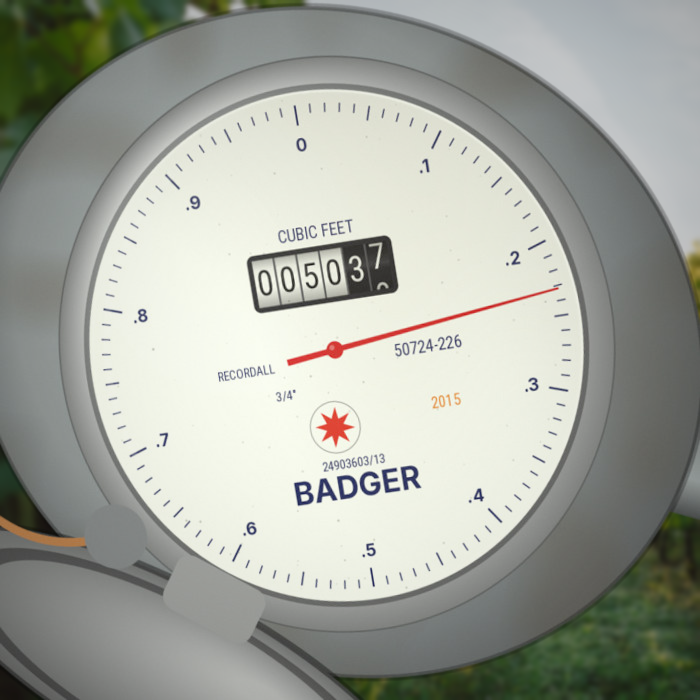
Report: 5037.23 ft³
